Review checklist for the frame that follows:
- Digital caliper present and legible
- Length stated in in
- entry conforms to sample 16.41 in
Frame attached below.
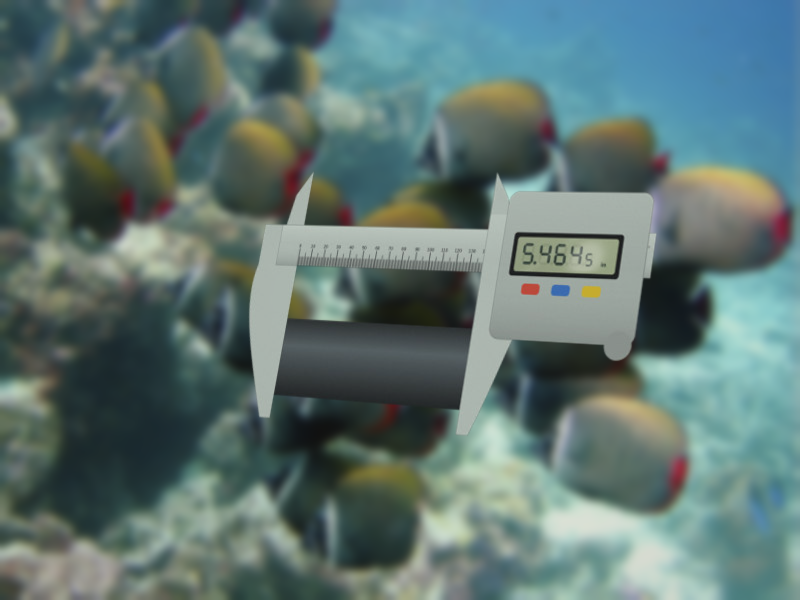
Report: 5.4645 in
